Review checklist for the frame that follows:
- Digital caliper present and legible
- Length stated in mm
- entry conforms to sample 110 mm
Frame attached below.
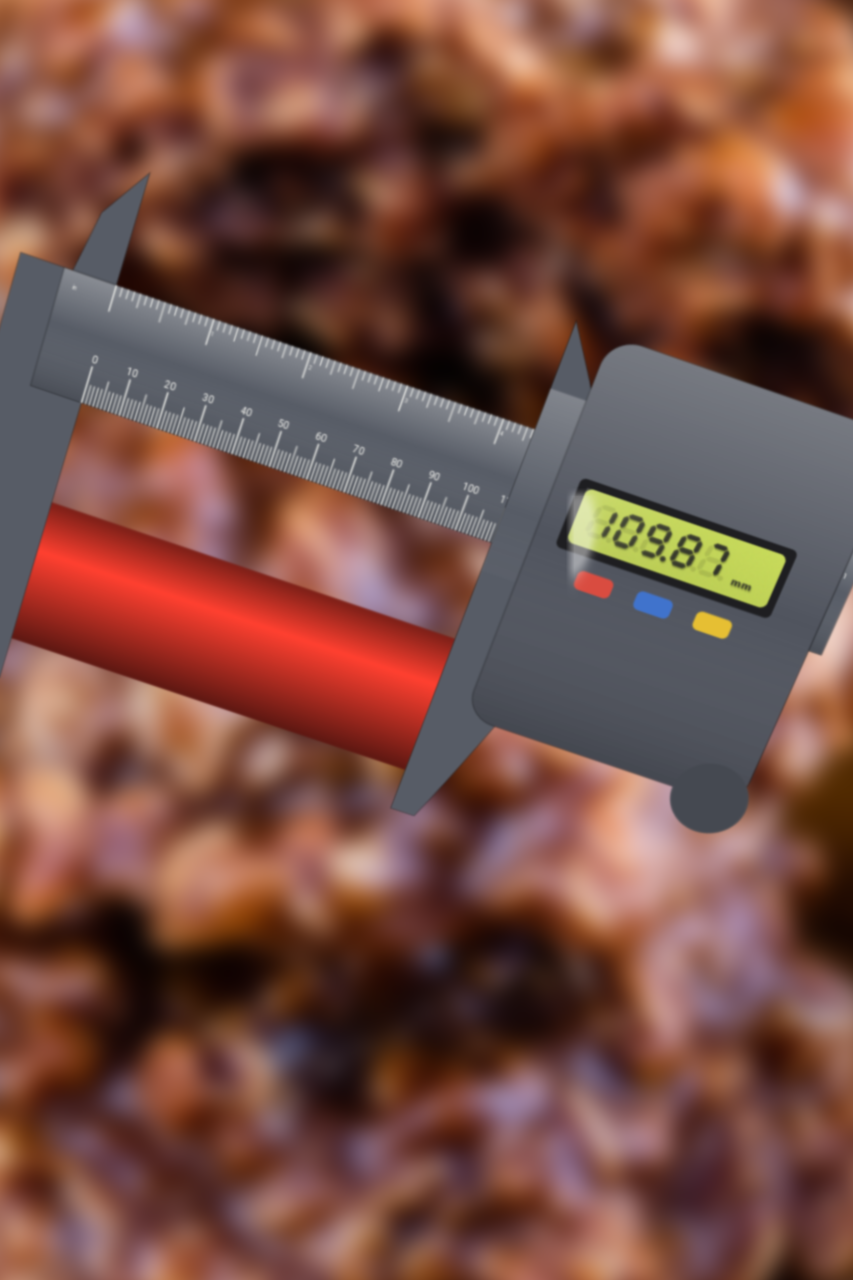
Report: 109.87 mm
